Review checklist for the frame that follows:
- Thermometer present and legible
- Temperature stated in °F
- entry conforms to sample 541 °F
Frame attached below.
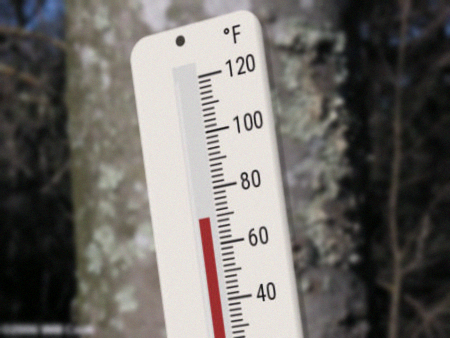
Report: 70 °F
